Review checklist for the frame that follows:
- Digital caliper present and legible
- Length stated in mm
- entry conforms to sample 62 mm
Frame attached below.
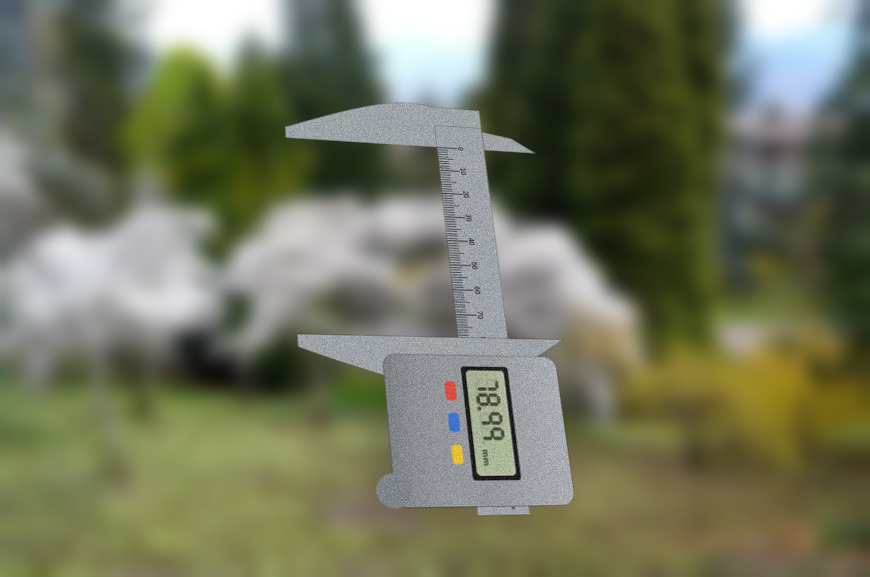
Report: 78.99 mm
